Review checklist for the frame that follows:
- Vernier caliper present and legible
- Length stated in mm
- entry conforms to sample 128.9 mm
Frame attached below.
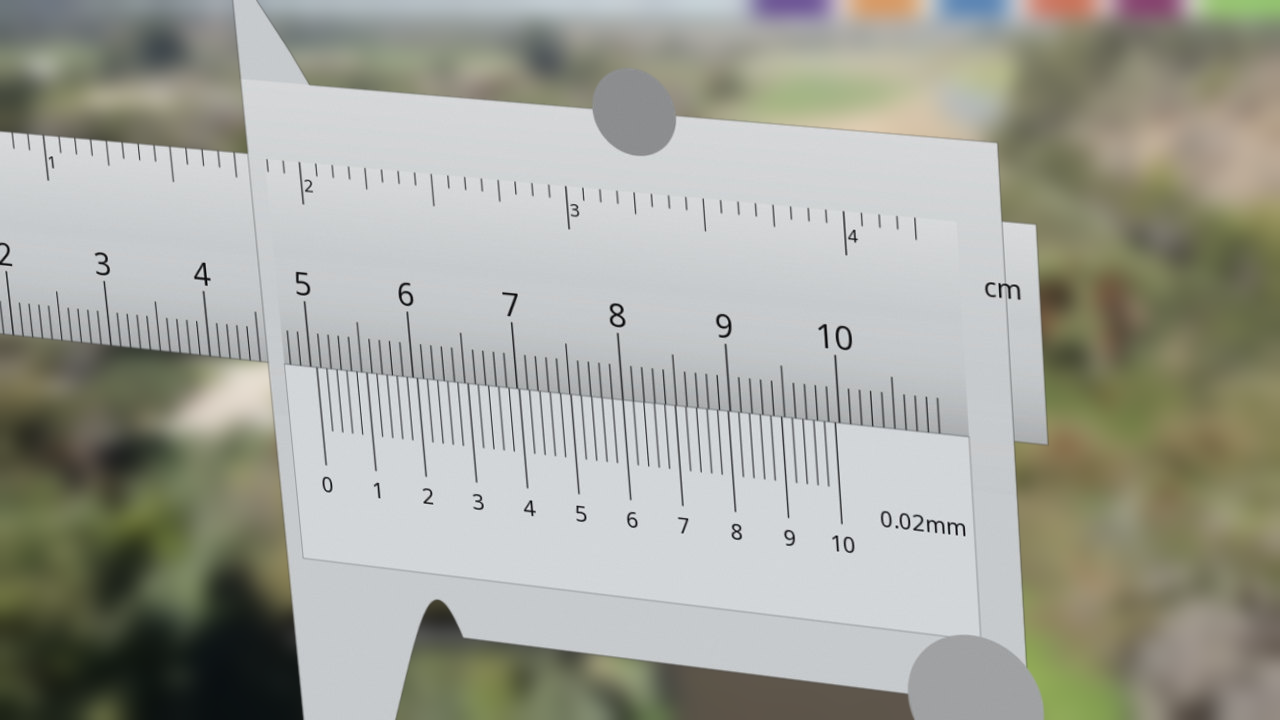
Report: 50.6 mm
